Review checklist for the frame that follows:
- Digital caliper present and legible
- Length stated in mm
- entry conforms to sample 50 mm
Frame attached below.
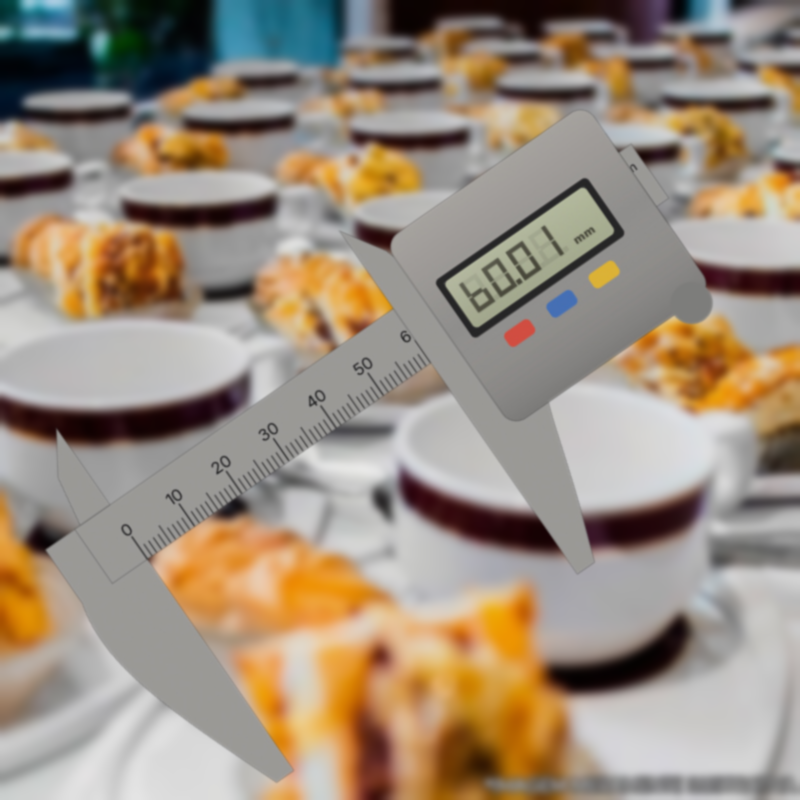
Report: 60.01 mm
